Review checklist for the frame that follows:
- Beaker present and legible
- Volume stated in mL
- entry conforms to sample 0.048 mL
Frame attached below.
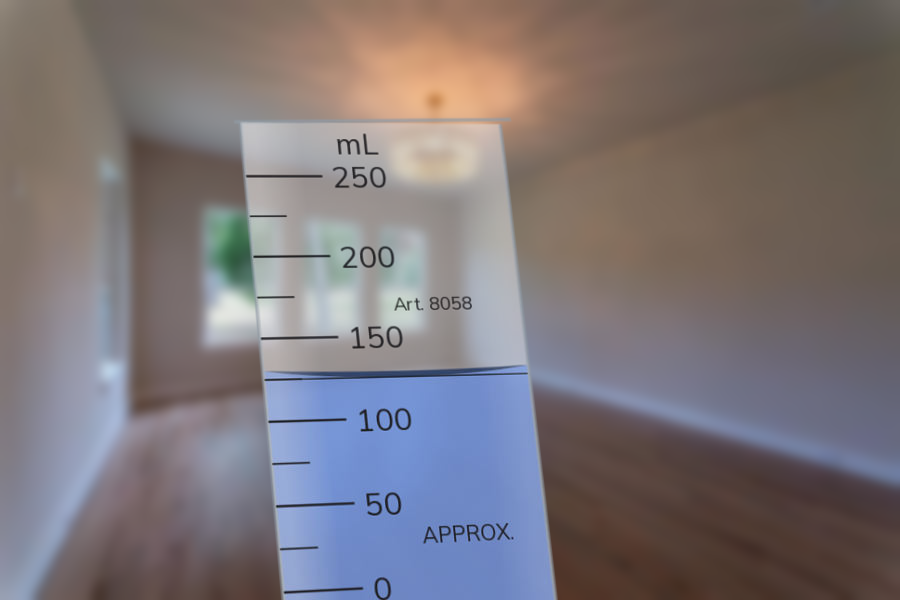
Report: 125 mL
